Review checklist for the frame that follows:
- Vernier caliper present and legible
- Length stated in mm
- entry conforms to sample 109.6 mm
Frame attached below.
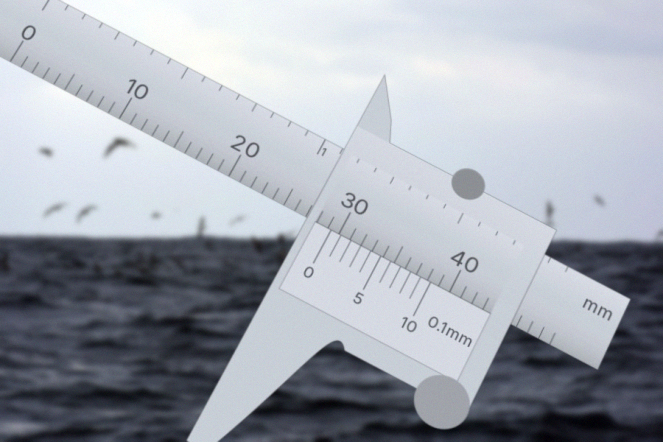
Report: 29.3 mm
